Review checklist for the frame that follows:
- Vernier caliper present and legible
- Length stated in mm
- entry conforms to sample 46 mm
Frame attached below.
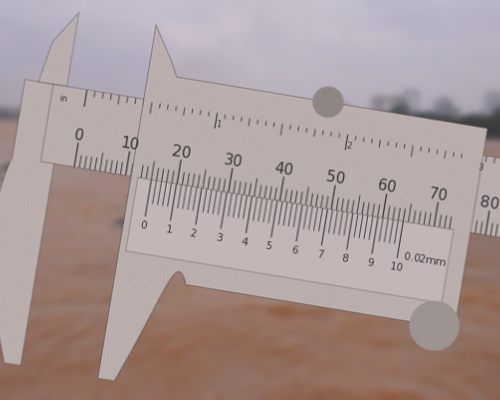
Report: 15.0 mm
